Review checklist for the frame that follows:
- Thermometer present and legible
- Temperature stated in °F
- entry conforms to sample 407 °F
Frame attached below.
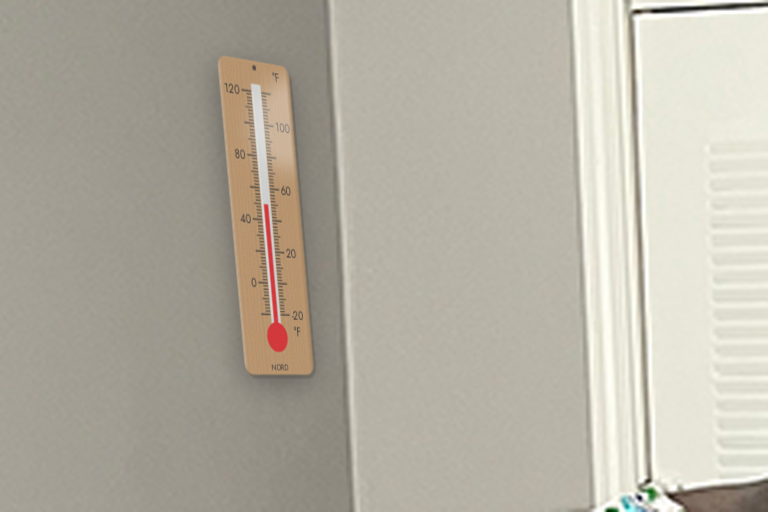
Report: 50 °F
